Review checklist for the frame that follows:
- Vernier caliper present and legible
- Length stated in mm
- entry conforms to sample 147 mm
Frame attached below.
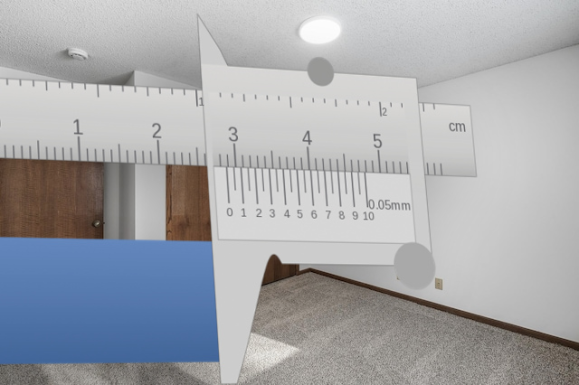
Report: 28.8 mm
